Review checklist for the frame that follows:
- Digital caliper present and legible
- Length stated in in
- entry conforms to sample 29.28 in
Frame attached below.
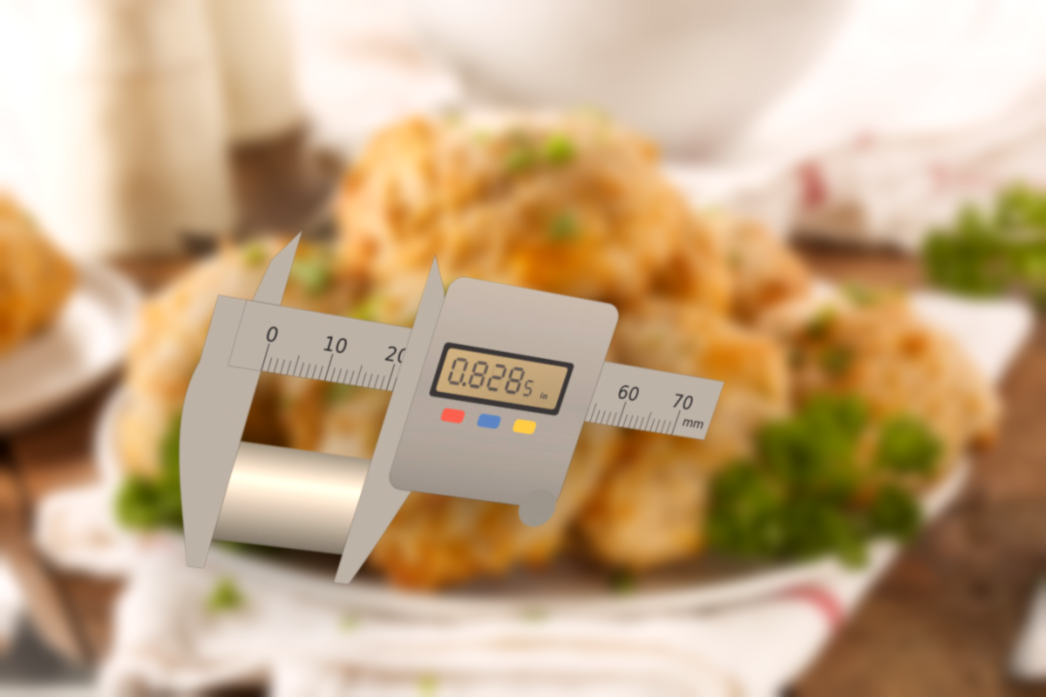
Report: 0.8285 in
